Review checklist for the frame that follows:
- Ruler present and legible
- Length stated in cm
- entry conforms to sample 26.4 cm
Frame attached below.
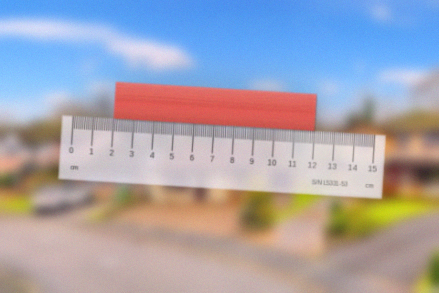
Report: 10 cm
